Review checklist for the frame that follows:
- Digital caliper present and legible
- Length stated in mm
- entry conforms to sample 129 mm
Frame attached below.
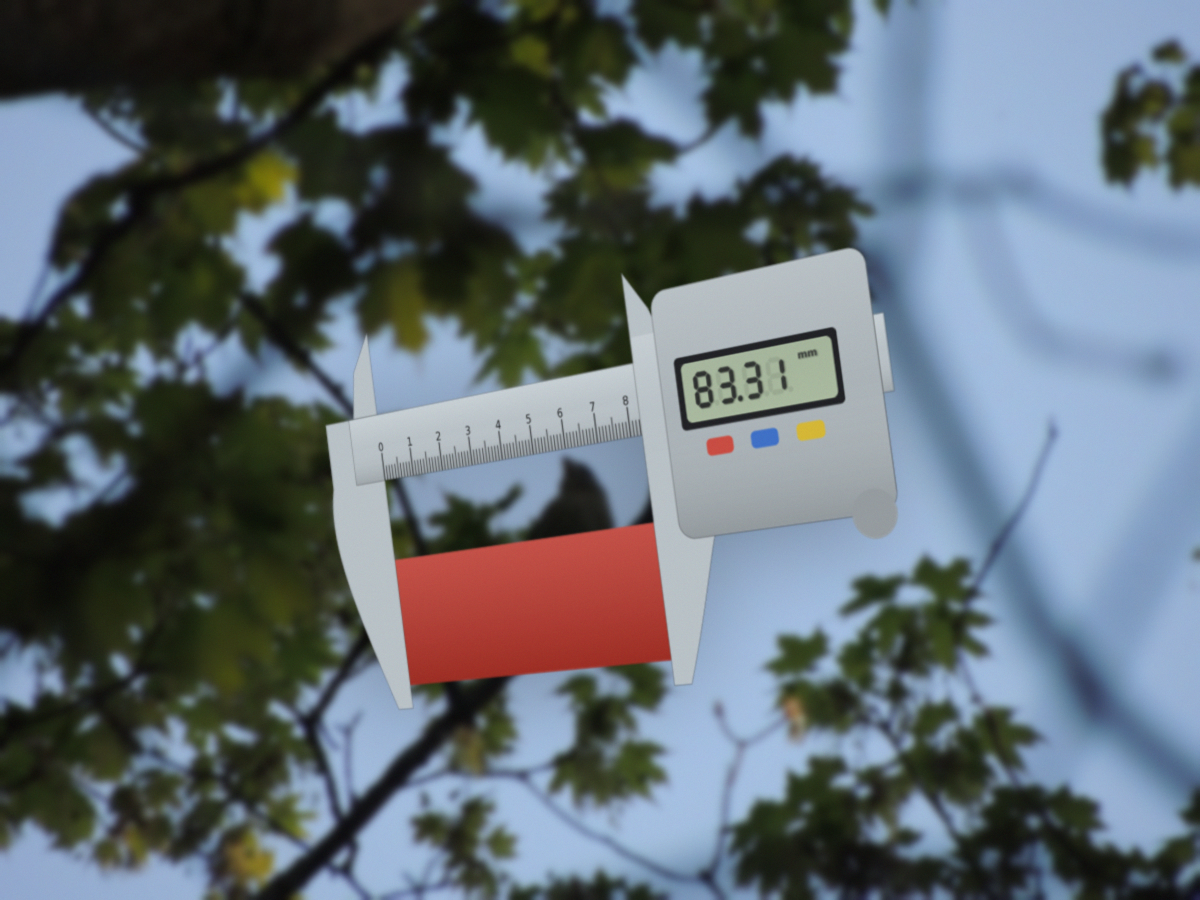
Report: 83.31 mm
